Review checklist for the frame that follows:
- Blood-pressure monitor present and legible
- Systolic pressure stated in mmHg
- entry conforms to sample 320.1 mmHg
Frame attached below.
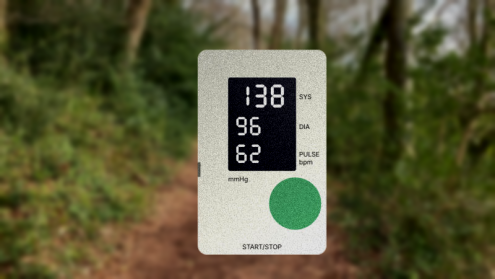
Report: 138 mmHg
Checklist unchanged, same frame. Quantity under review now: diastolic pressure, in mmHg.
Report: 96 mmHg
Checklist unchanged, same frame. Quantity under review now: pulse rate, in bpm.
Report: 62 bpm
